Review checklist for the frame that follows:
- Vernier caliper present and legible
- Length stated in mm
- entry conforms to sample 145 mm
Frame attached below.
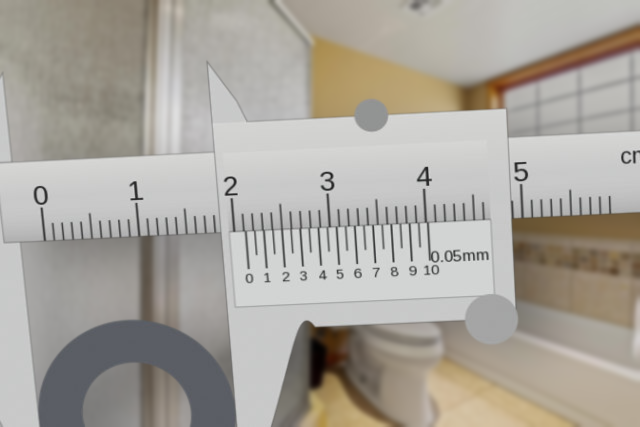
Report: 21.2 mm
